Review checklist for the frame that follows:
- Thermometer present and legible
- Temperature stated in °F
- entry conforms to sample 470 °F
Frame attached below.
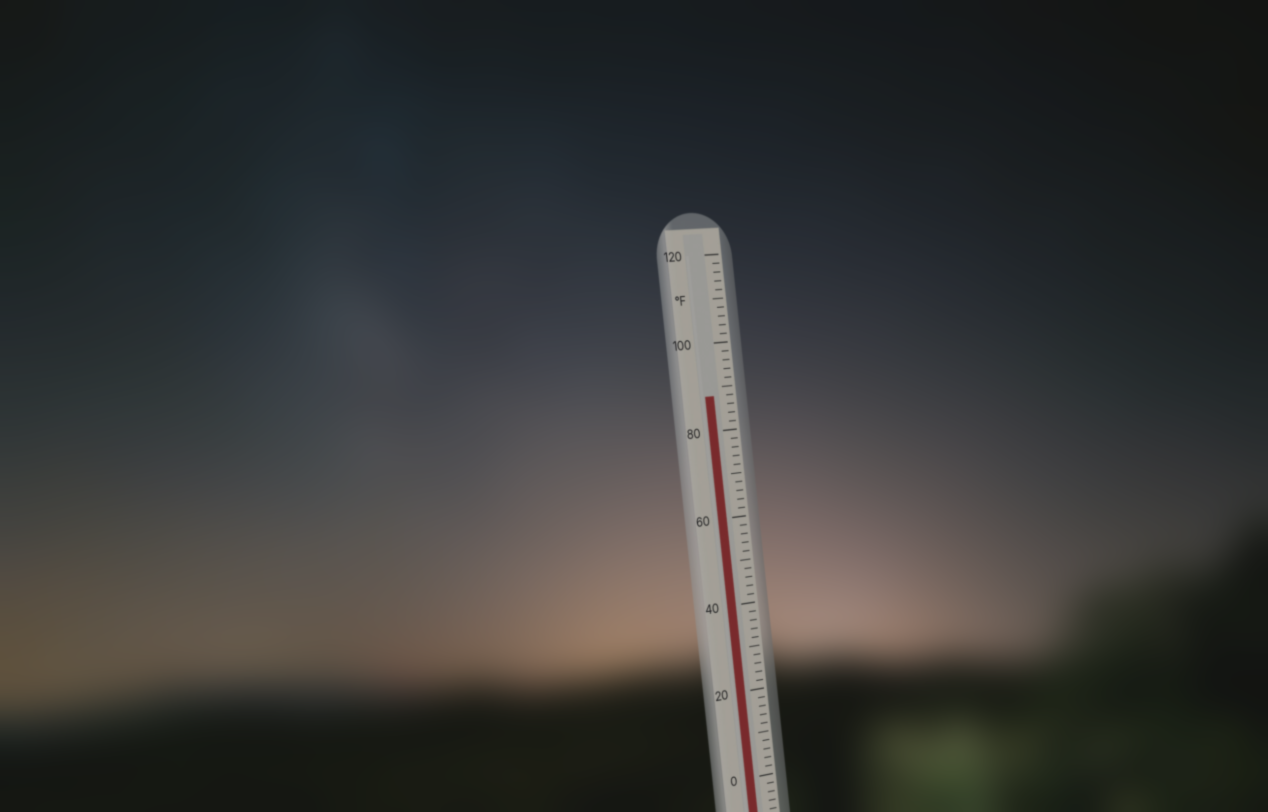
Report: 88 °F
